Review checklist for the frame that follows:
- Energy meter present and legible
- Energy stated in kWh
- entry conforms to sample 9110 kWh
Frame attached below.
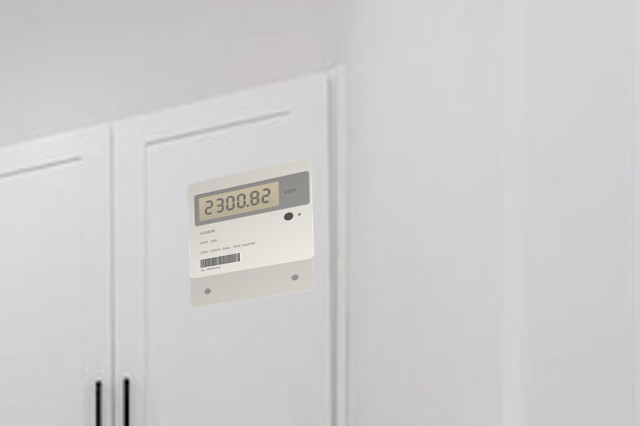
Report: 2300.82 kWh
